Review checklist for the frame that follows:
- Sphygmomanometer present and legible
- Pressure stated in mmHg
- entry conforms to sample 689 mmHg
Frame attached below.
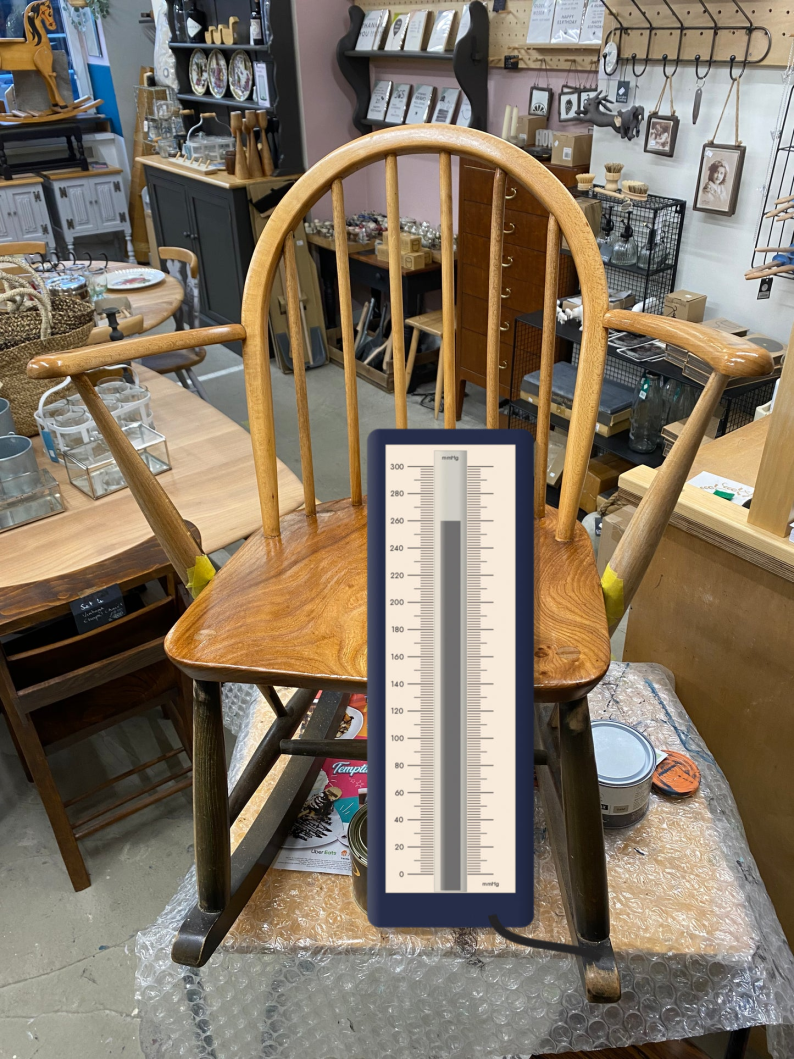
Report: 260 mmHg
